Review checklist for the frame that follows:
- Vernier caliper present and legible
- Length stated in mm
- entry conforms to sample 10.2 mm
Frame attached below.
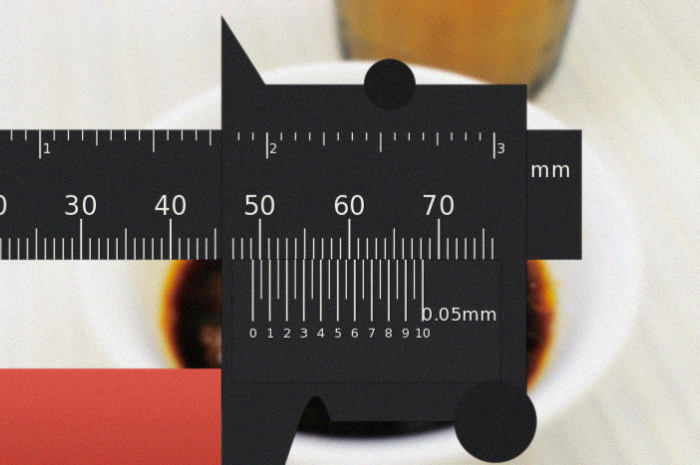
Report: 49.2 mm
